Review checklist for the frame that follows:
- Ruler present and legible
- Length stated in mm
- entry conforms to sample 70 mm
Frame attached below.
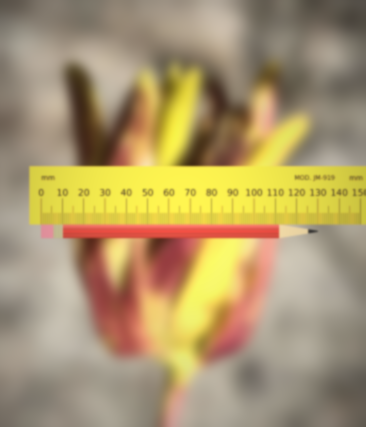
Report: 130 mm
